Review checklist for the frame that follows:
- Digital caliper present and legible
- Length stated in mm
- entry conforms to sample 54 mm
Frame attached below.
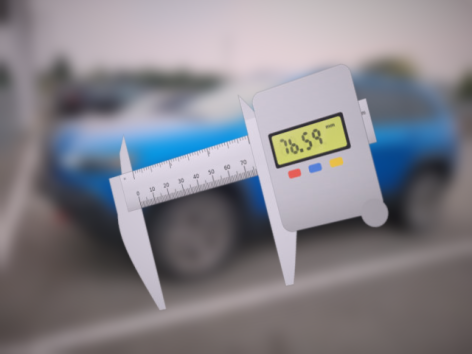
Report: 76.59 mm
